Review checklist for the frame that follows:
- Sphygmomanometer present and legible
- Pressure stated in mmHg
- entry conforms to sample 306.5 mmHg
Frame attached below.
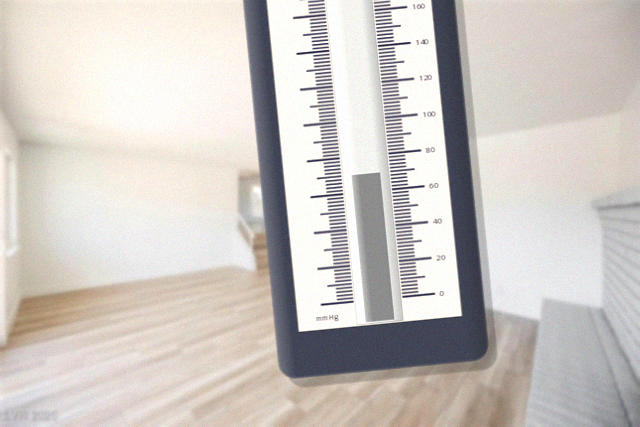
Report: 70 mmHg
